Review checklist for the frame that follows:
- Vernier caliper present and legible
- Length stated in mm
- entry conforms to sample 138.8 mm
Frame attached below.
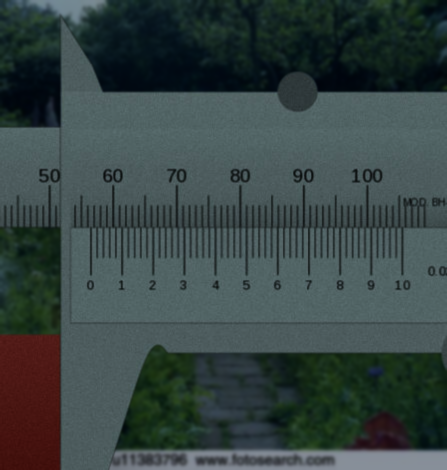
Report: 56.5 mm
